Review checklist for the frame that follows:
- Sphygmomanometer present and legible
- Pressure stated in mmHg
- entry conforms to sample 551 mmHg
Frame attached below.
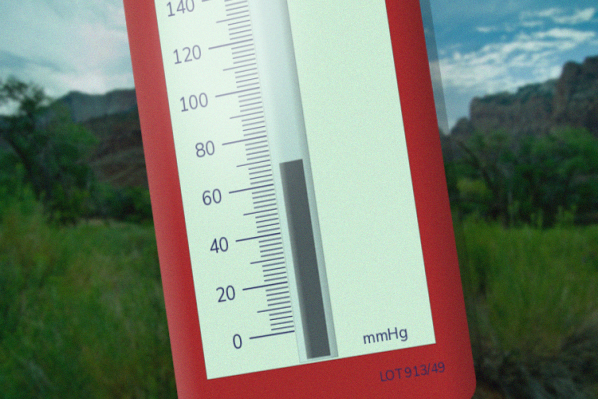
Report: 68 mmHg
